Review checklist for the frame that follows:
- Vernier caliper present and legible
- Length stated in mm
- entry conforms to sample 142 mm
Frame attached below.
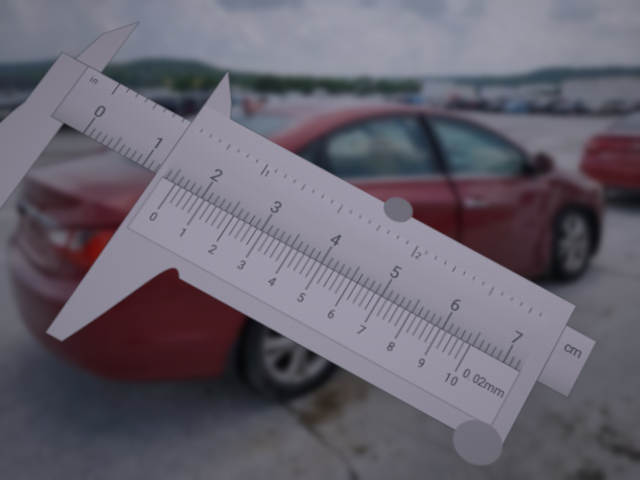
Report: 15.6 mm
